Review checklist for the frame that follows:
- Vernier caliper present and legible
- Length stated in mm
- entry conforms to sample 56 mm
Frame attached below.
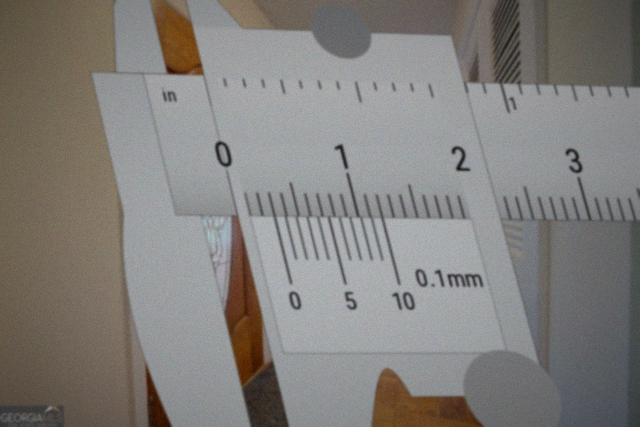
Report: 3.0 mm
